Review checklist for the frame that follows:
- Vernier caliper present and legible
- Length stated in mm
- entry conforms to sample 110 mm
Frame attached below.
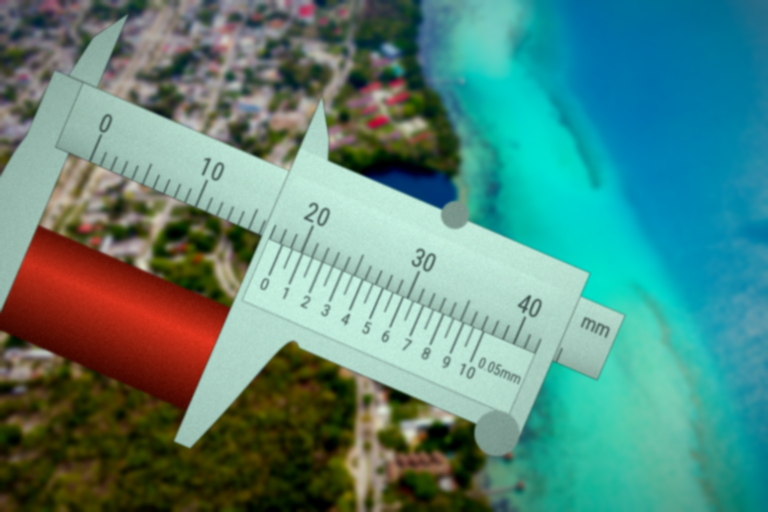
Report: 18.2 mm
